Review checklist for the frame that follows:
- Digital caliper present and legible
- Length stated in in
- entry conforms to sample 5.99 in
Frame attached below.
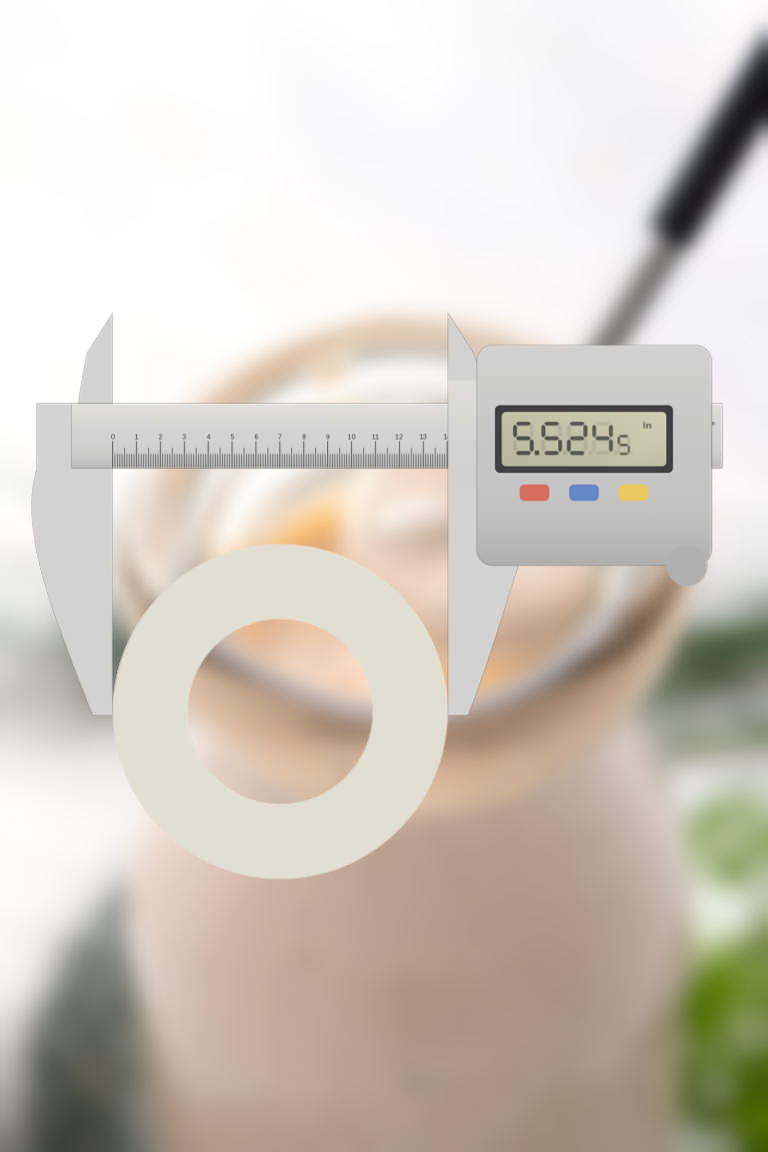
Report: 5.5245 in
